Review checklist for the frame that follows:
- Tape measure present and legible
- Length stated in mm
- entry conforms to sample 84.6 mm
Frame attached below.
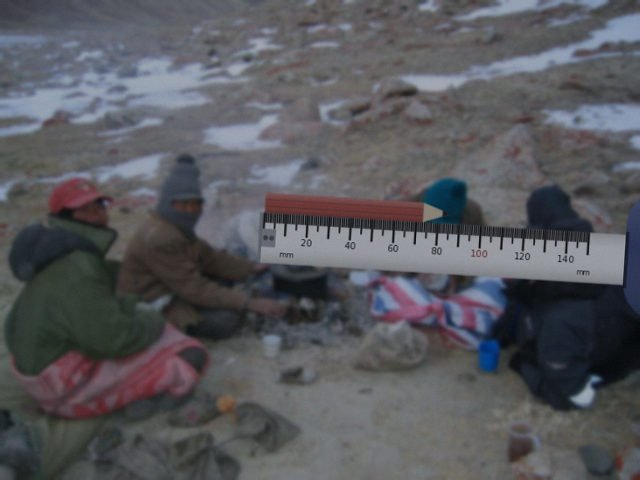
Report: 85 mm
